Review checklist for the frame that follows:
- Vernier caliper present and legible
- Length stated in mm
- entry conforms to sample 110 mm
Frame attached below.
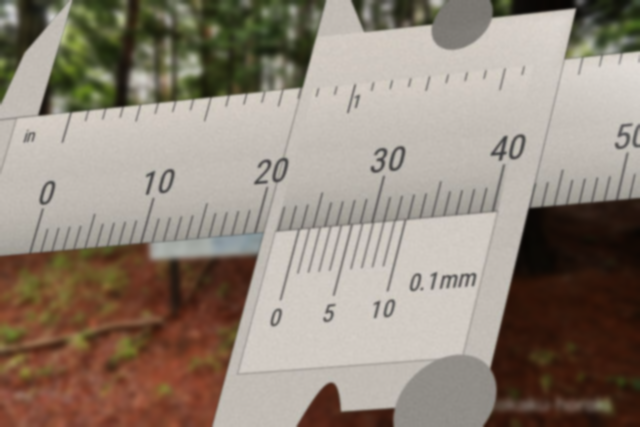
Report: 23.8 mm
